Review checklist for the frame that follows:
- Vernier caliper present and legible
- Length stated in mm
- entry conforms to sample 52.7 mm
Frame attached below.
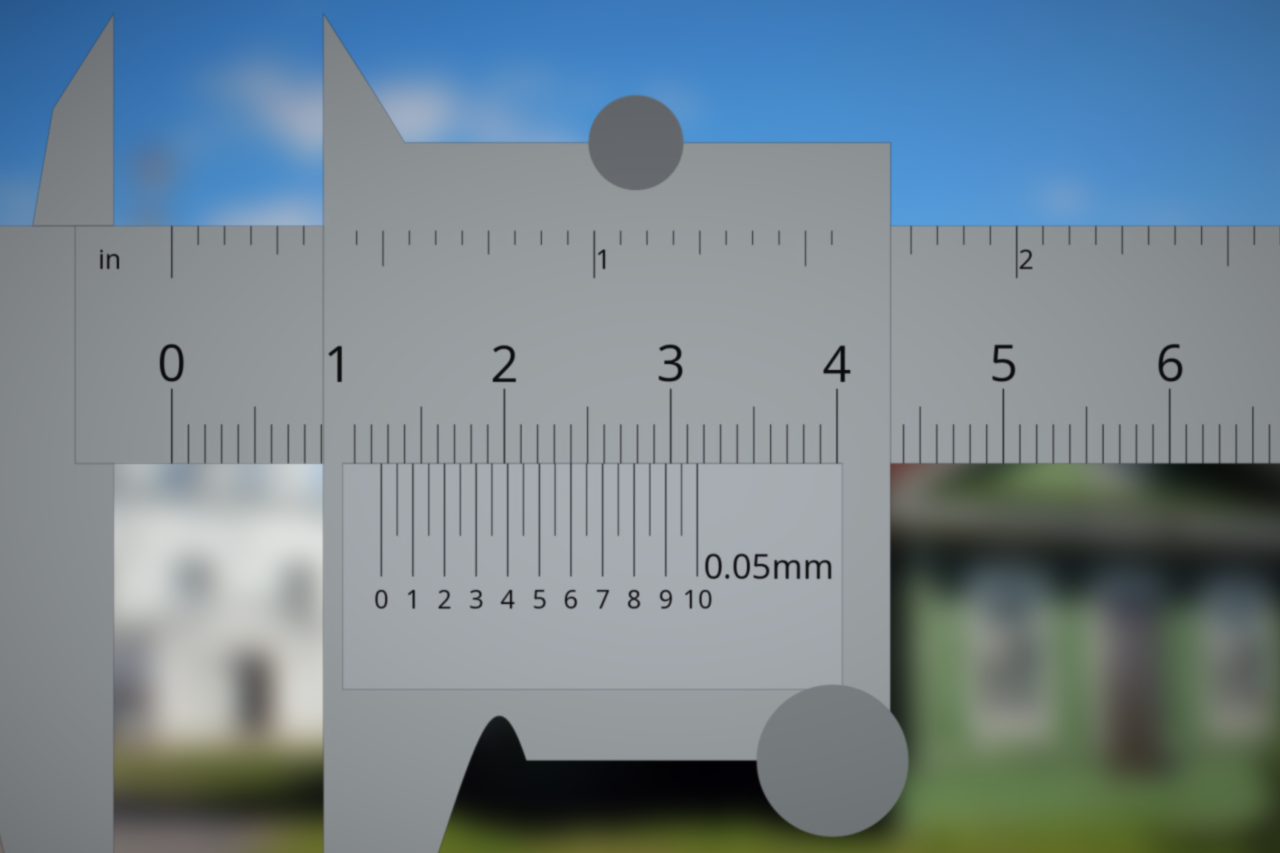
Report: 12.6 mm
